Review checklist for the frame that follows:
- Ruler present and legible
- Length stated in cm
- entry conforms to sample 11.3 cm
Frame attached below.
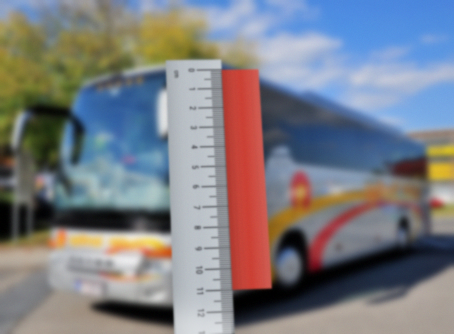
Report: 11 cm
